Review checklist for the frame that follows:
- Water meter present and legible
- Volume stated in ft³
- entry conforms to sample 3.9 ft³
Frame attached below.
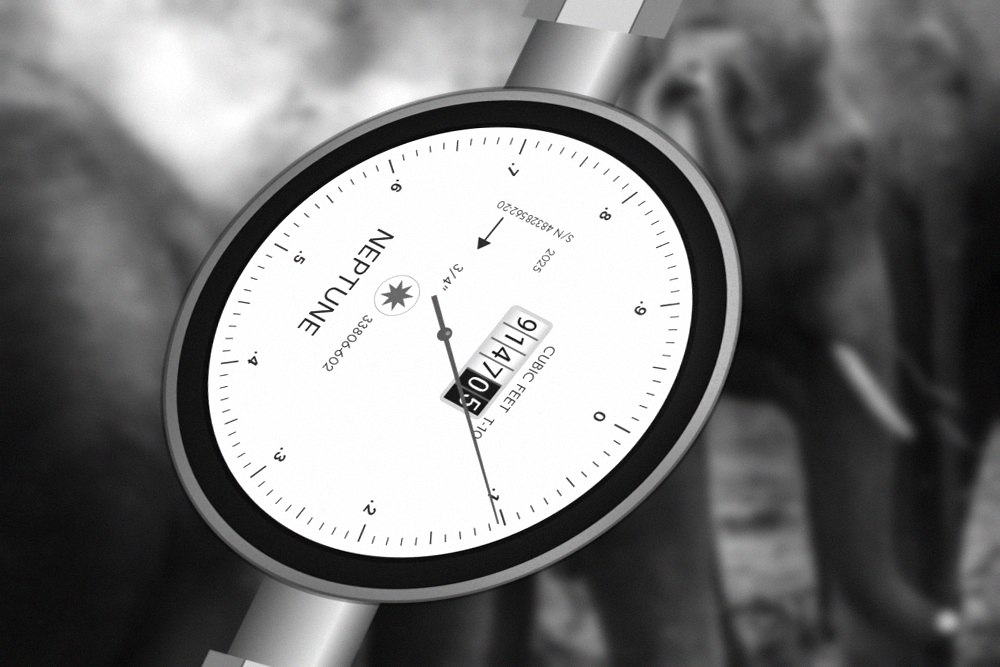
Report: 914705.10 ft³
